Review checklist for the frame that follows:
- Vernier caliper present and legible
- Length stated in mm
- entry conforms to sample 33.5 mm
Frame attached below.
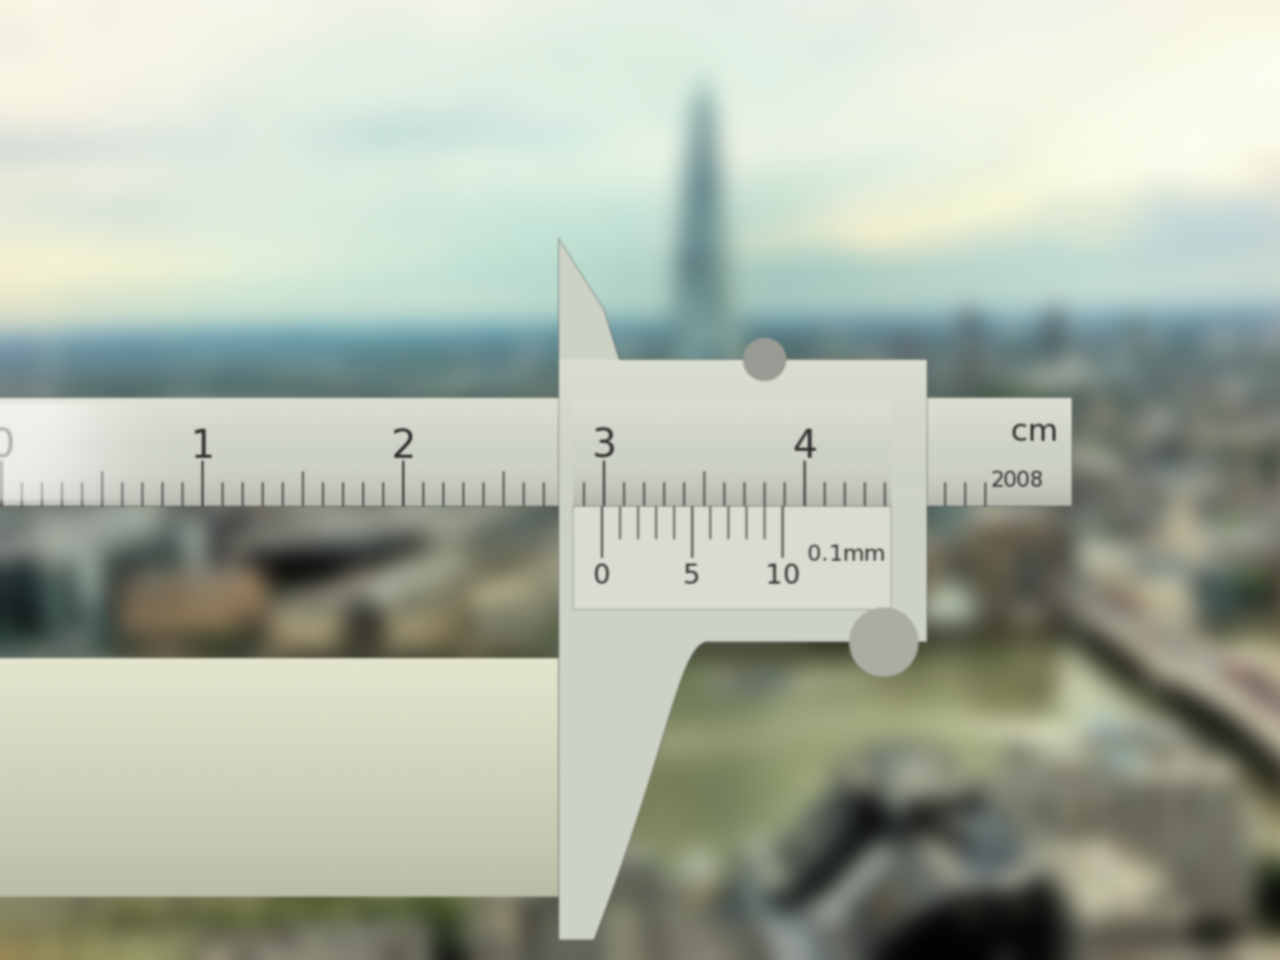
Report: 29.9 mm
